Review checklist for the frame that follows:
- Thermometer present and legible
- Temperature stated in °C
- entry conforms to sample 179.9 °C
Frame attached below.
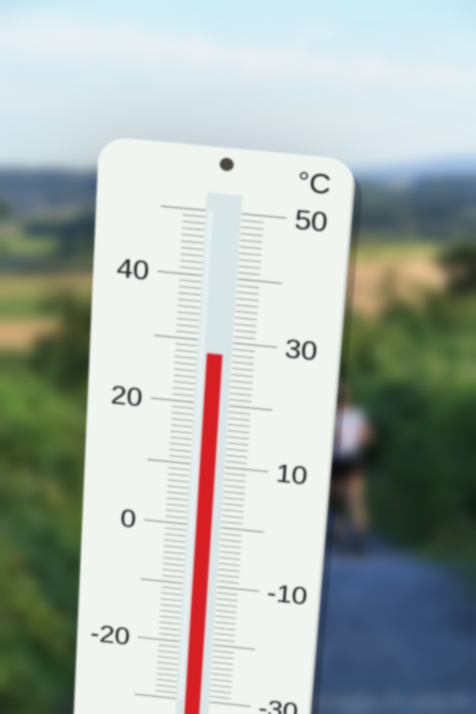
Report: 28 °C
